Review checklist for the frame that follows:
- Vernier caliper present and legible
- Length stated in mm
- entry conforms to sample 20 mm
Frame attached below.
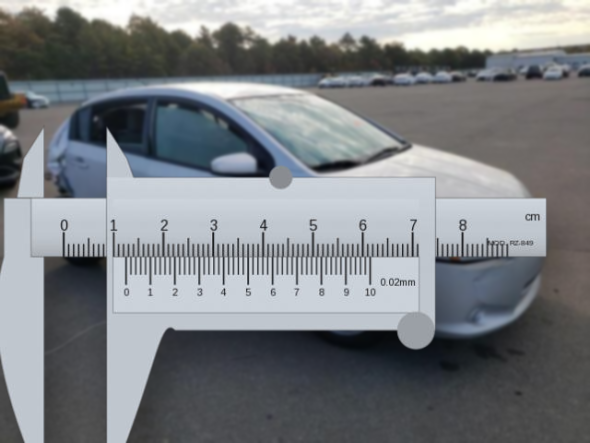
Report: 12.5 mm
